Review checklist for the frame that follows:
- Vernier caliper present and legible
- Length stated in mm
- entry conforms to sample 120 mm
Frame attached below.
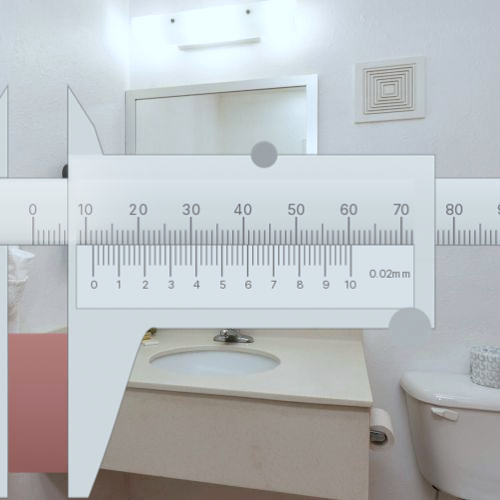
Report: 11.4 mm
